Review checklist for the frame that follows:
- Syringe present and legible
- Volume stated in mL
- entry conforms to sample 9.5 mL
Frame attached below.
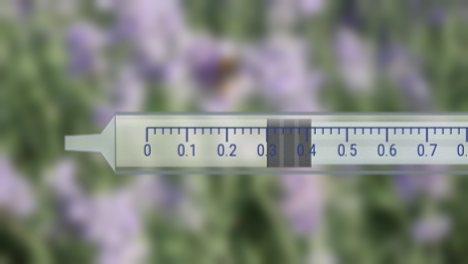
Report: 0.3 mL
